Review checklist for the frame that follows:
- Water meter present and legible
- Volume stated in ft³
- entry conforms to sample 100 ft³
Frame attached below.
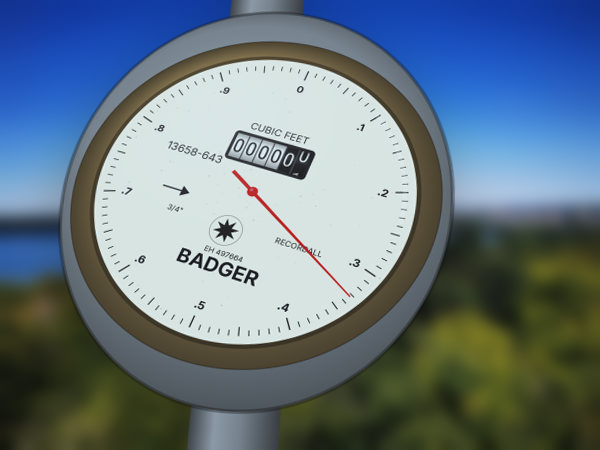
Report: 0.33 ft³
